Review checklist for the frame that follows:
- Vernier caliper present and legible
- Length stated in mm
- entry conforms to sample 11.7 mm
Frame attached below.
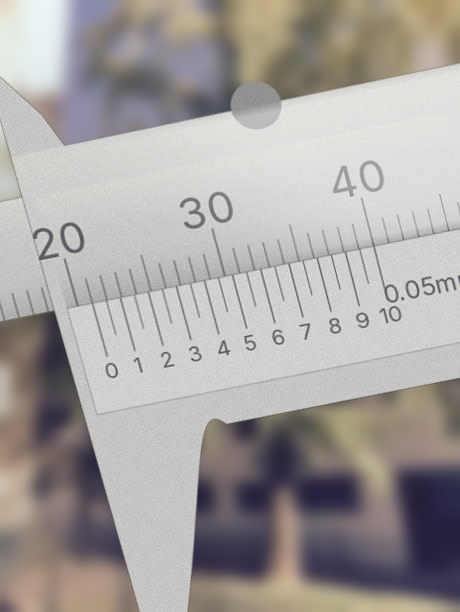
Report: 21.0 mm
